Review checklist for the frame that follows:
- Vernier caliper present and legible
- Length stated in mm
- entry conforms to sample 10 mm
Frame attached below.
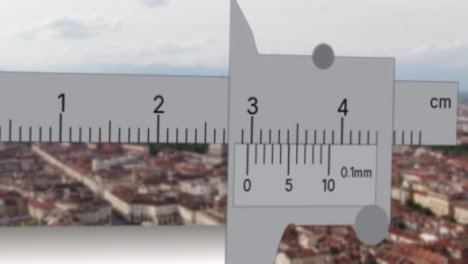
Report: 29.6 mm
